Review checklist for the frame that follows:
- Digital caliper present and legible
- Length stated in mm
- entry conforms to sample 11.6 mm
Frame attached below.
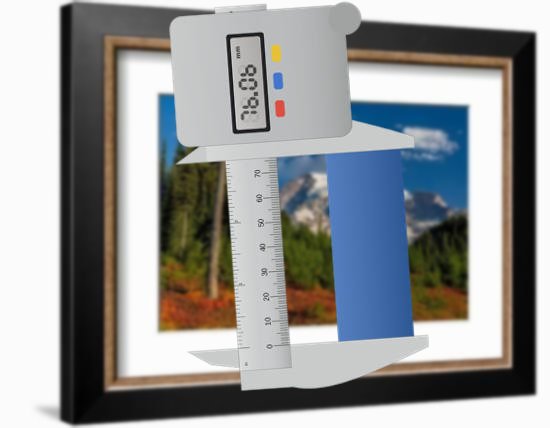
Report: 76.06 mm
